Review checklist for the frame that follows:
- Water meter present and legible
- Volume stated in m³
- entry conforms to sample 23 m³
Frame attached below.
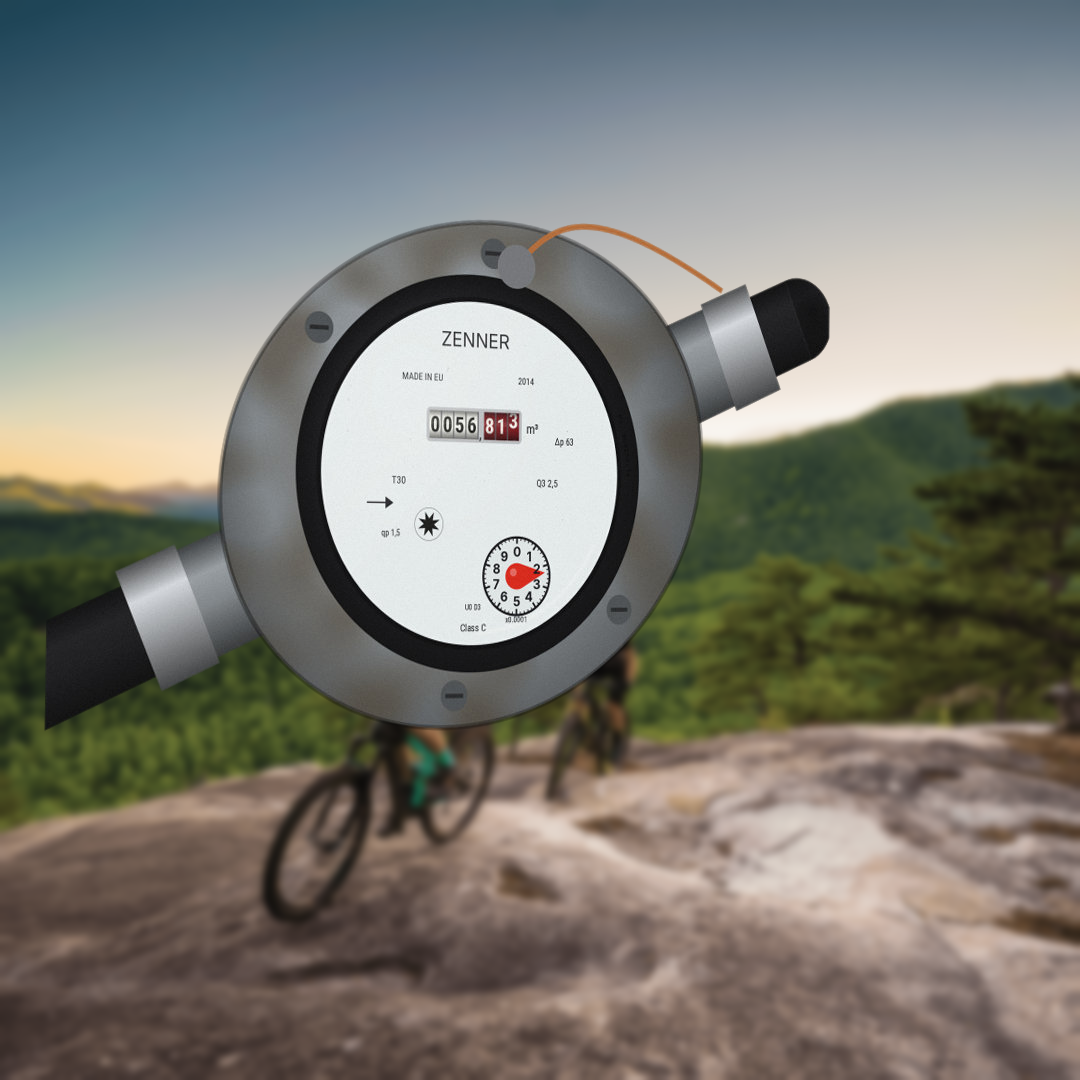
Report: 56.8132 m³
